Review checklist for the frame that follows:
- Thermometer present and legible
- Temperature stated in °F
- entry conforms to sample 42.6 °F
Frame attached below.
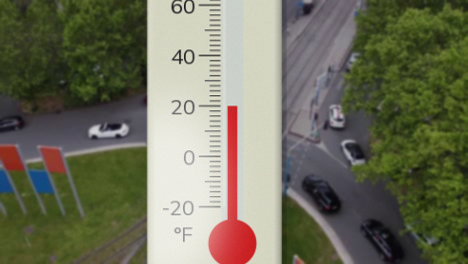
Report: 20 °F
